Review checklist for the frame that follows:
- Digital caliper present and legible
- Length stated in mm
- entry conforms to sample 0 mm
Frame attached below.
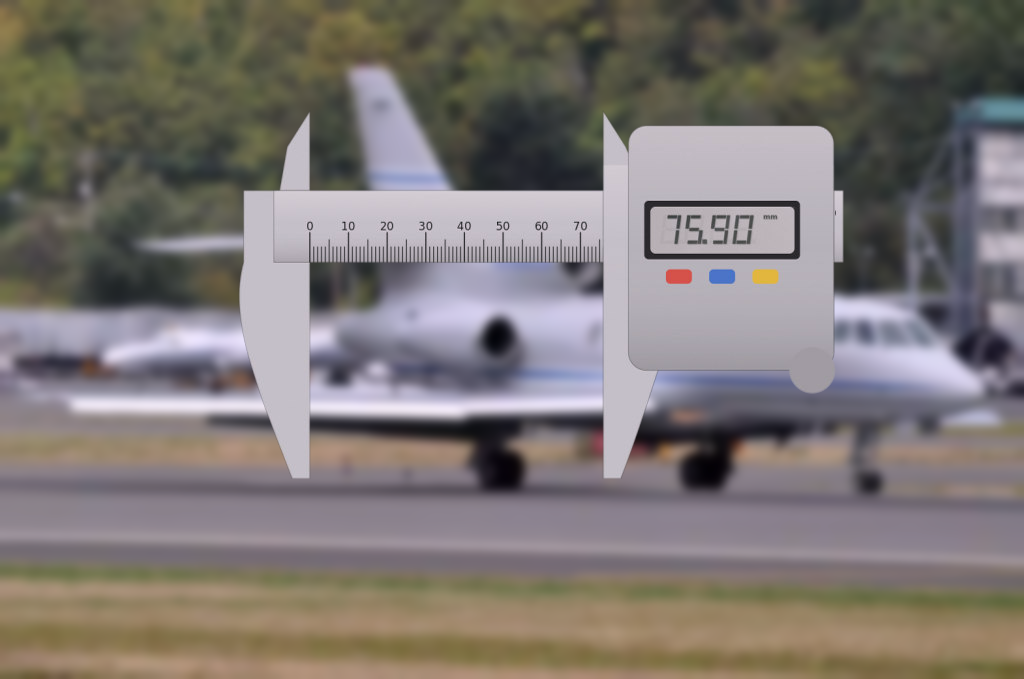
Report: 75.90 mm
